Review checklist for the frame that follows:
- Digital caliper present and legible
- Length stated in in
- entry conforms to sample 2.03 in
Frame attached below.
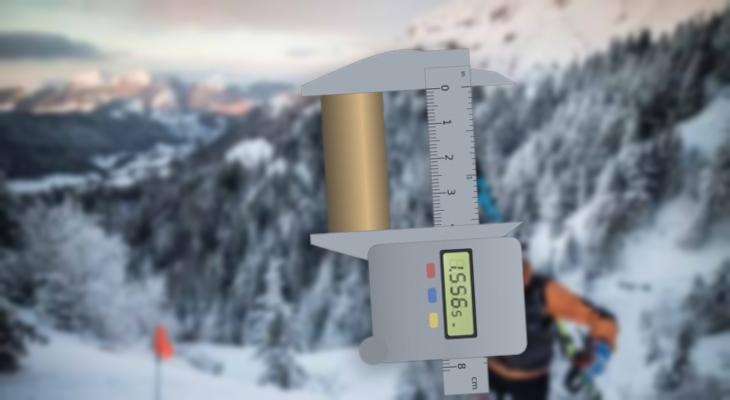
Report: 1.5565 in
